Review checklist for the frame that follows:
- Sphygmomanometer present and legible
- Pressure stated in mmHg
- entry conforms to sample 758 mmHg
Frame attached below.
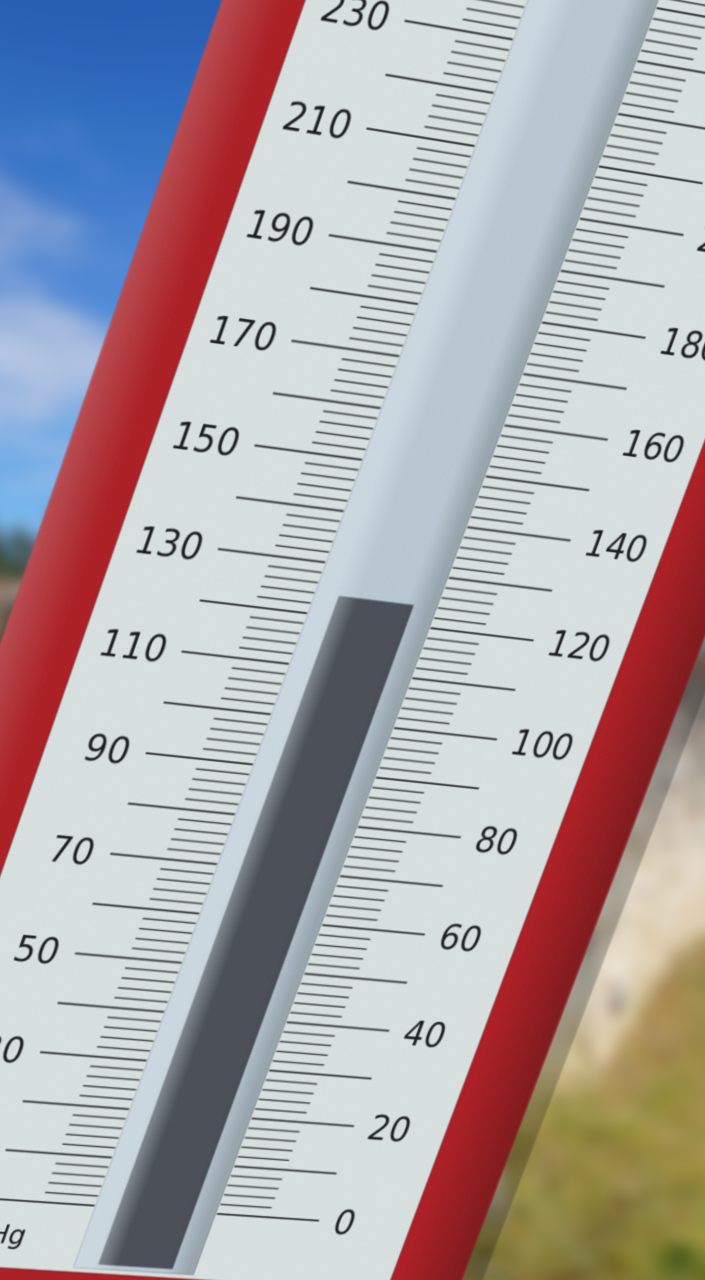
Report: 124 mmHg
